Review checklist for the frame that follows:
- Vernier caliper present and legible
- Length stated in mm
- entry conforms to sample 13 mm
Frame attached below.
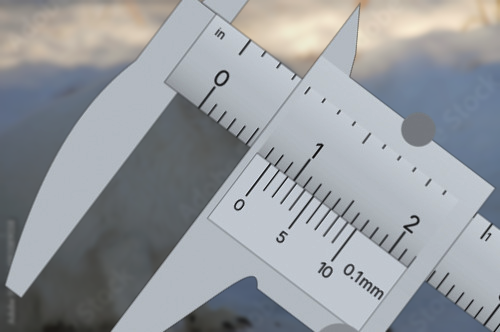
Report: 7.6 mm
